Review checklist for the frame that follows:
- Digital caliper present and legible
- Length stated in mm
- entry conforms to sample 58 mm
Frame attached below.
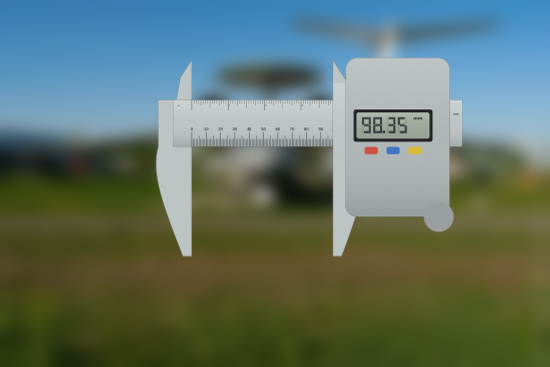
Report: 98.35 mm
